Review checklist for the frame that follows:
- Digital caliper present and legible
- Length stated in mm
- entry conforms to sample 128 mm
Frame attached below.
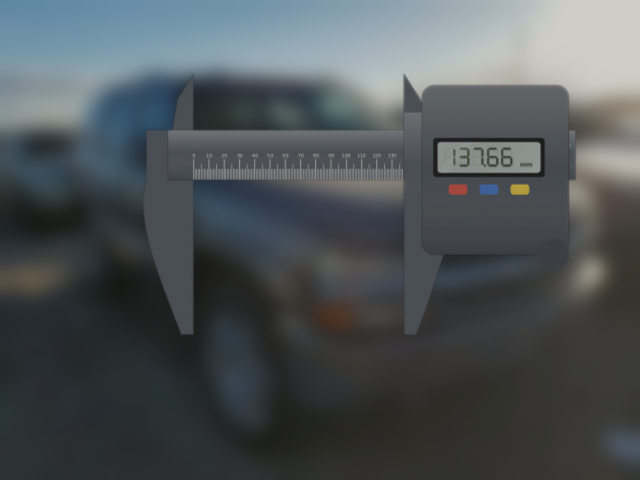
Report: 137.66 mm
